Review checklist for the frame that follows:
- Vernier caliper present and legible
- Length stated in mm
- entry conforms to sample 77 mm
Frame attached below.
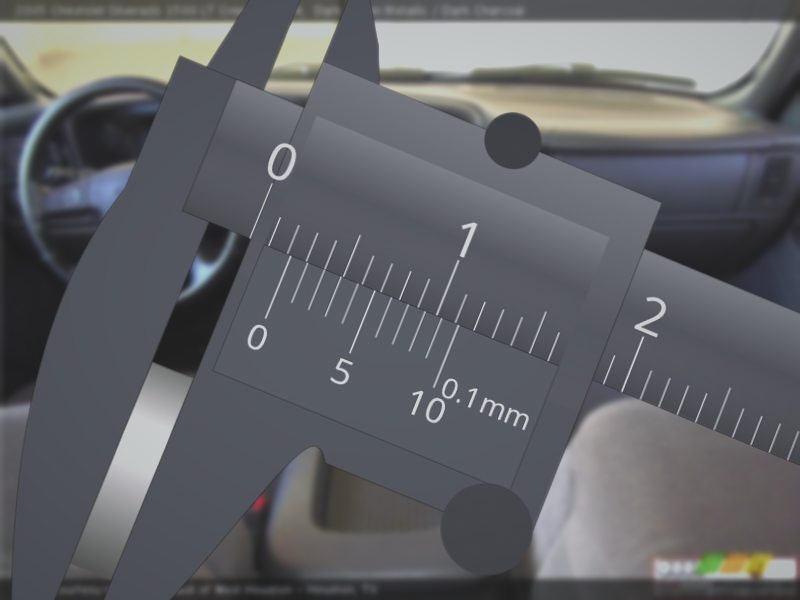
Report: 2.2 mm
